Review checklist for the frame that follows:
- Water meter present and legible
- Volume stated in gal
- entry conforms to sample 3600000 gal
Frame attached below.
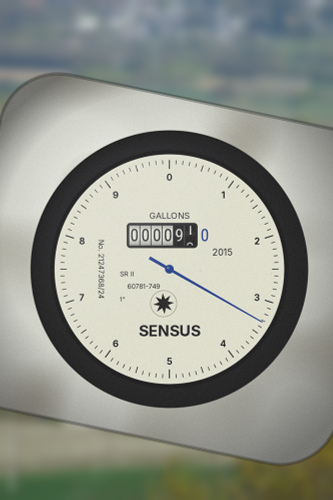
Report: 913.3 gal
